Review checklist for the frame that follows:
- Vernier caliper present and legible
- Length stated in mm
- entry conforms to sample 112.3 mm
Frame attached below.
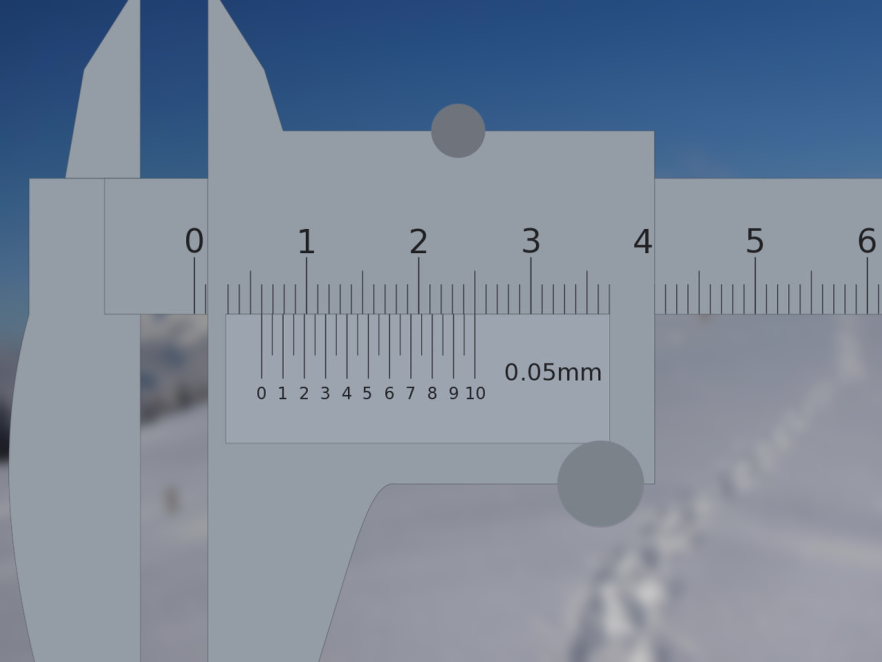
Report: 6.0 mm
